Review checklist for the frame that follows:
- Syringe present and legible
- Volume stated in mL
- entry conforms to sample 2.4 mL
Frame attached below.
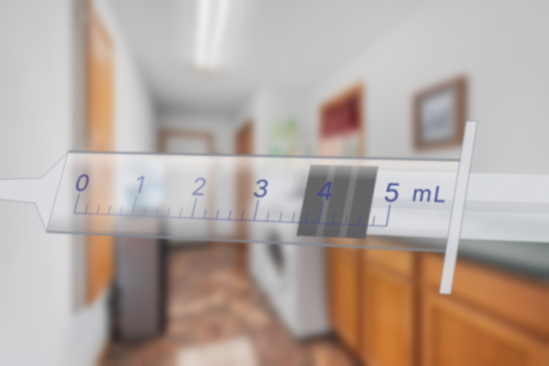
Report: 3.7 mL
